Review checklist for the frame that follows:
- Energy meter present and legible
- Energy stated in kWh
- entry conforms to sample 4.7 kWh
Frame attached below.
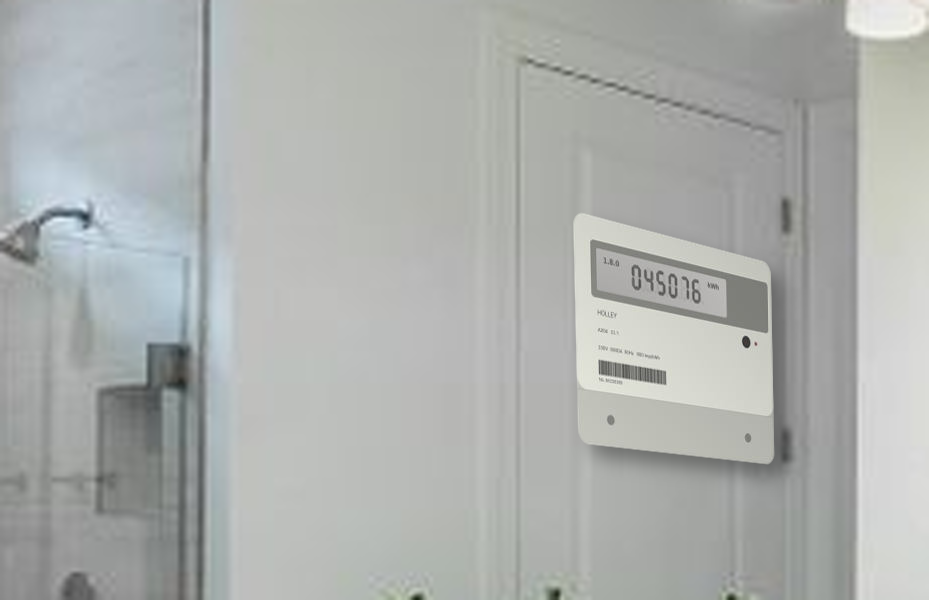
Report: 45076 kWh
